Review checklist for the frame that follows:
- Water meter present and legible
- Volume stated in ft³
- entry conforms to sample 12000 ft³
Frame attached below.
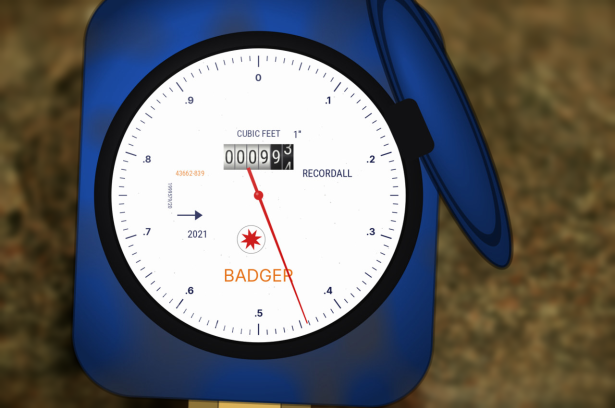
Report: 993.44 ft³
